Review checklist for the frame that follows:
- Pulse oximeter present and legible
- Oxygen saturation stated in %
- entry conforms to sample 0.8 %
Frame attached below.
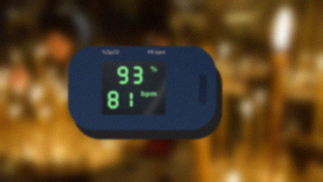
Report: 93 %
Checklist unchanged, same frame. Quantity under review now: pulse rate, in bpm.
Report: 81 bpm
